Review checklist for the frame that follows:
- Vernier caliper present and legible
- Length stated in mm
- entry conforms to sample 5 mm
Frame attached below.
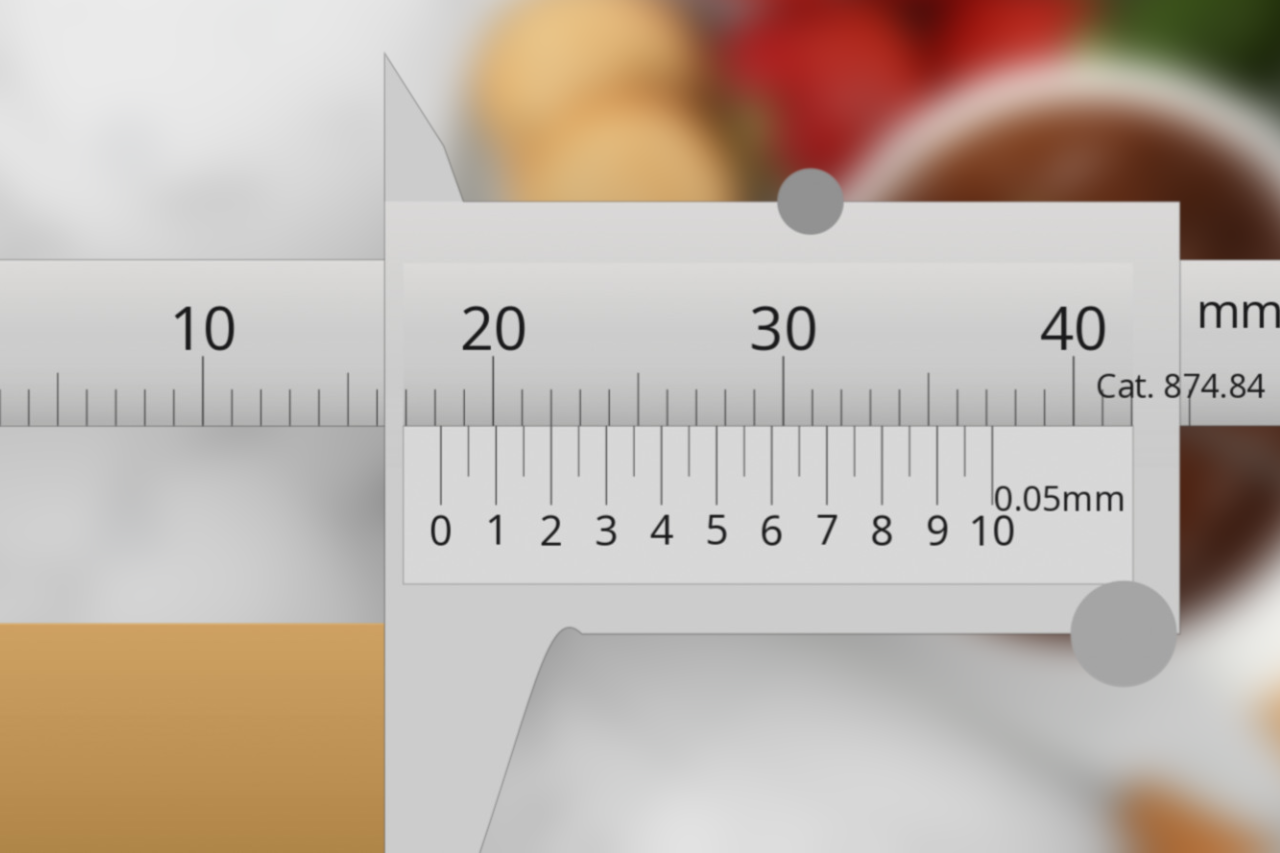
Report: 18.20 mm
